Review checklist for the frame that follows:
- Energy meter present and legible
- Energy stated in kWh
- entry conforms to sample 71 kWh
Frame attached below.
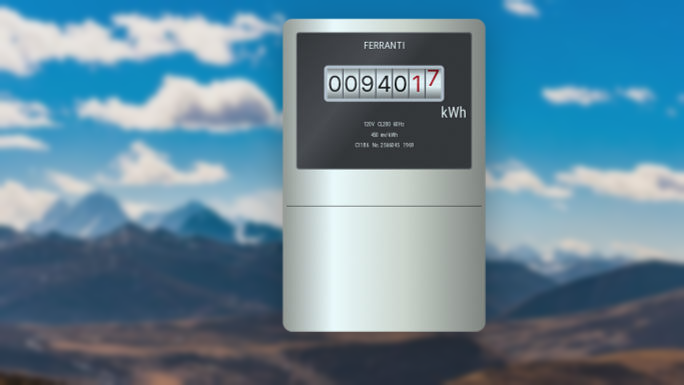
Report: 940.17 kWh
